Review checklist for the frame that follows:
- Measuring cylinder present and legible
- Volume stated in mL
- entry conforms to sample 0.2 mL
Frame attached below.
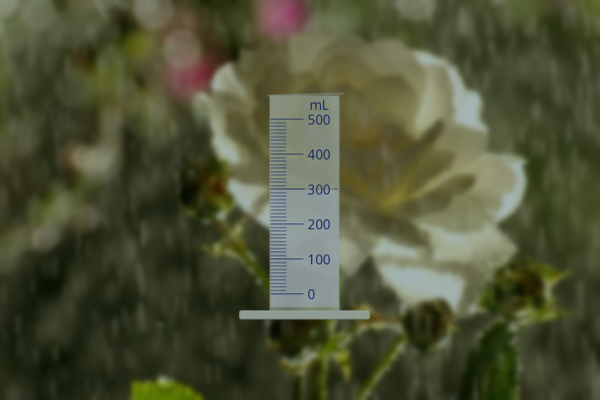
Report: 300 mL
